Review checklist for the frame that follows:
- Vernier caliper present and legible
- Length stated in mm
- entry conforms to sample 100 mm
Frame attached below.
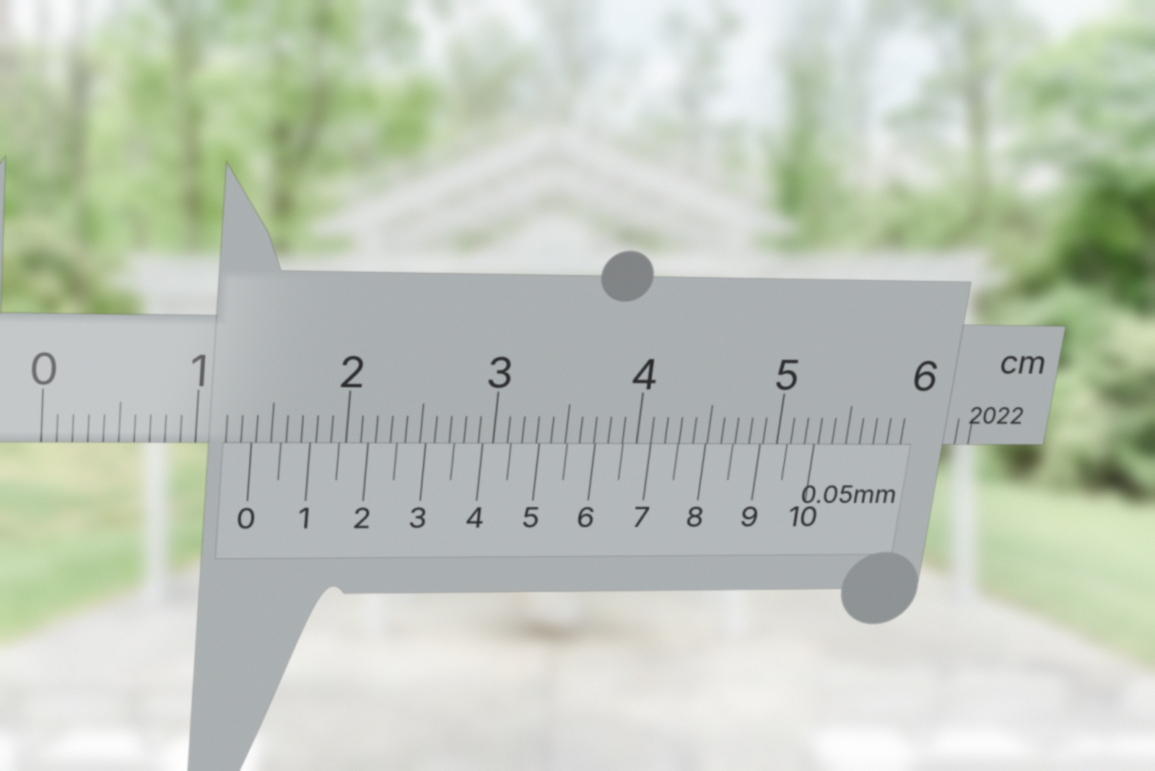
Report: 13.7 mm
